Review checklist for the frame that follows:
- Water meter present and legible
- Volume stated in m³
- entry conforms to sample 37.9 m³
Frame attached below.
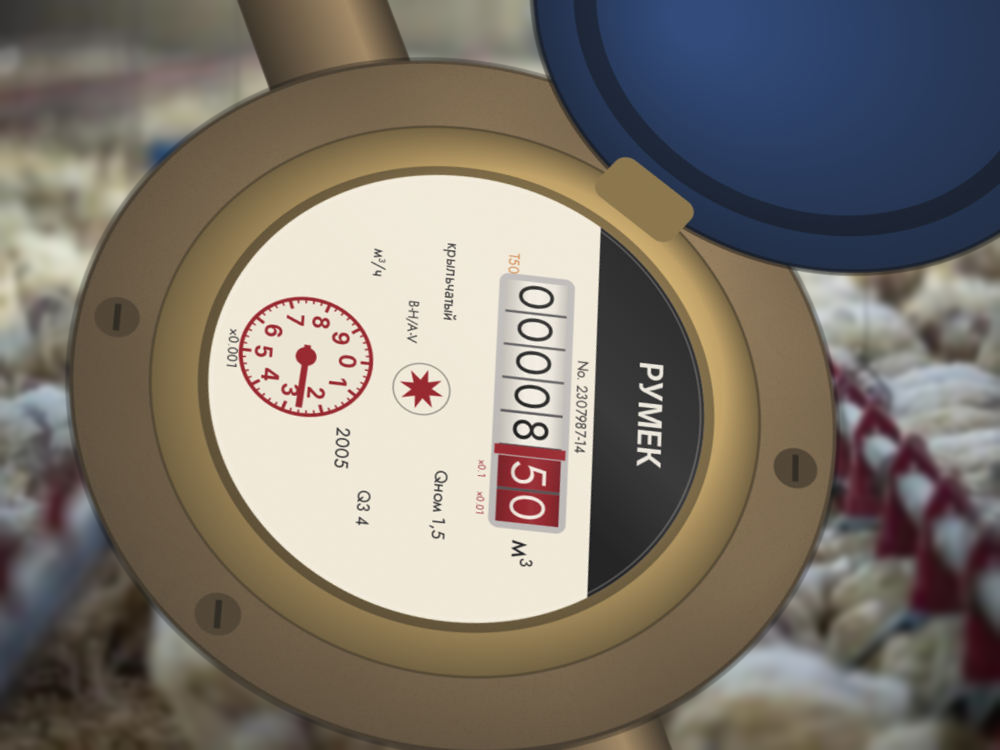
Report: 8.502 m³
